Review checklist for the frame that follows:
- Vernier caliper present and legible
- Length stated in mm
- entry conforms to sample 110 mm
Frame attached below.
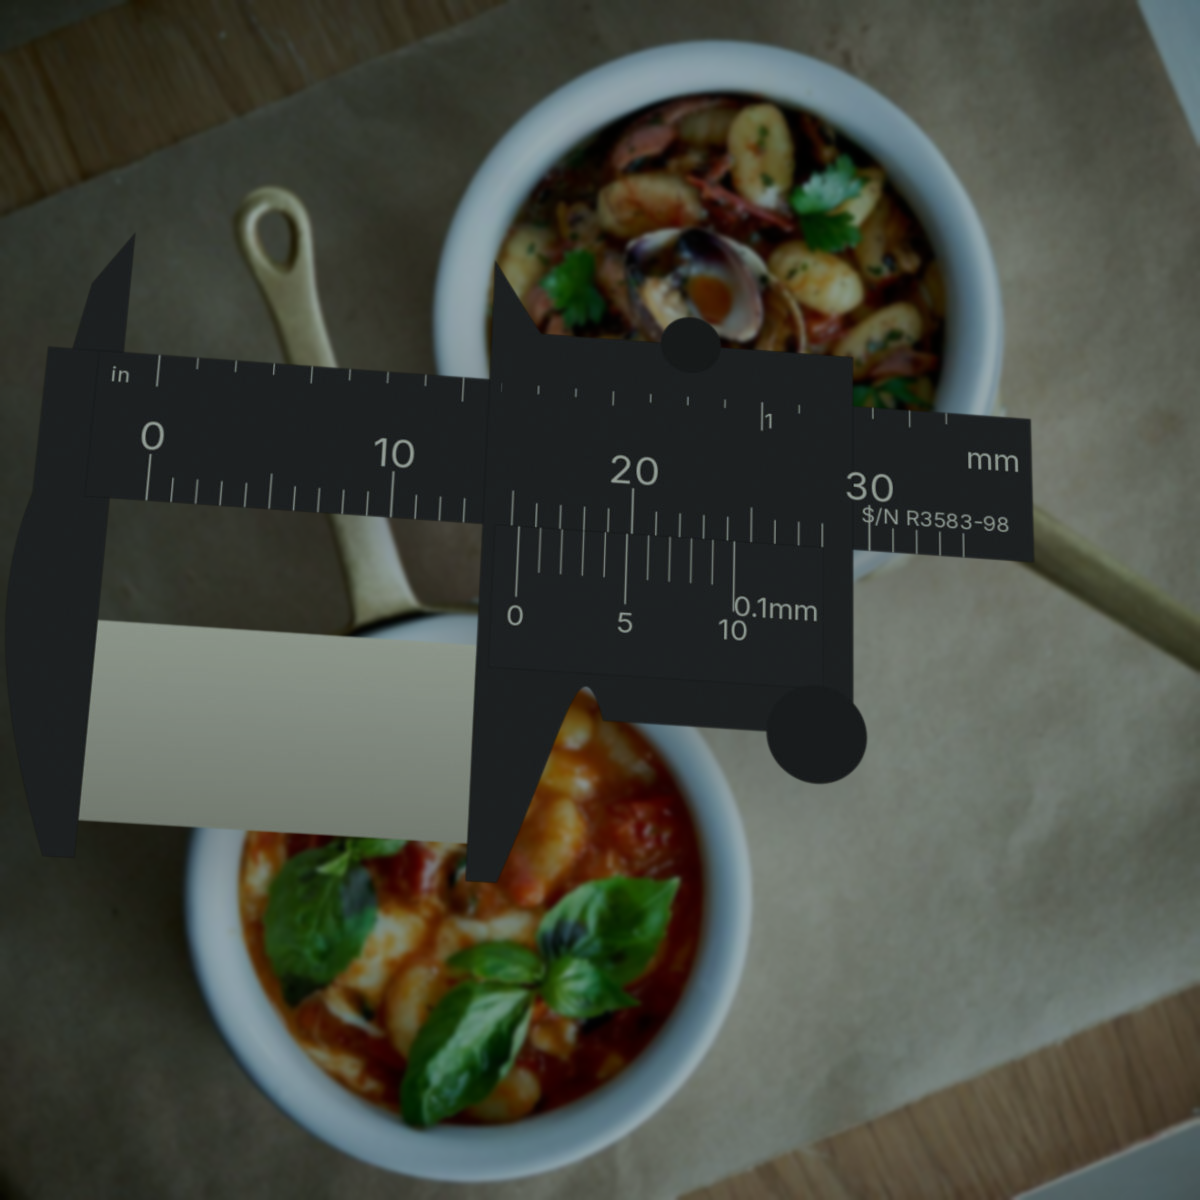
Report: 15.3 mm
